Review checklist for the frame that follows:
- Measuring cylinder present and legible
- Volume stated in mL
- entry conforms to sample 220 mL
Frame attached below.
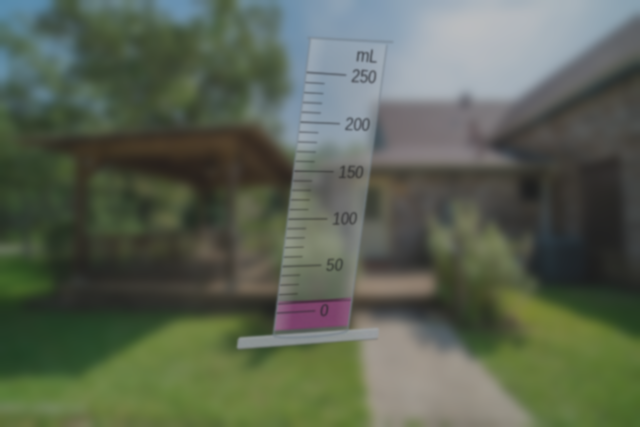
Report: 10 mL
